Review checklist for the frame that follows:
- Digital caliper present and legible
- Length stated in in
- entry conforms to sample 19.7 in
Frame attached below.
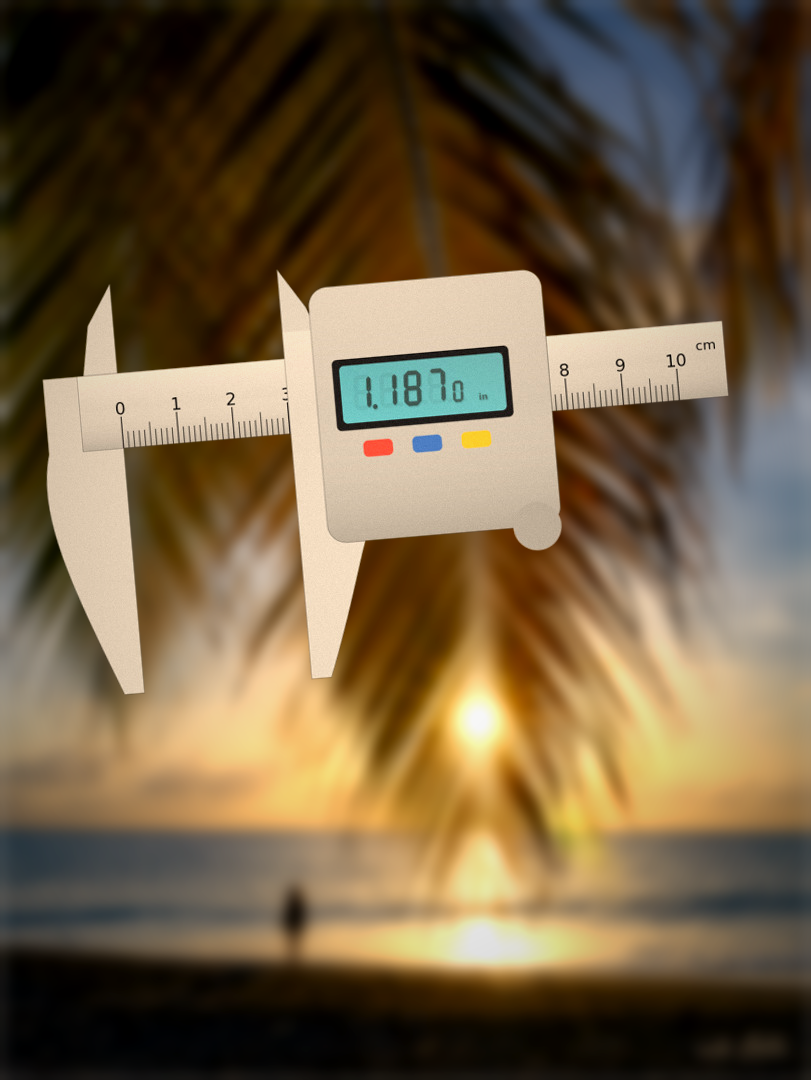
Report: 1.1870 in
